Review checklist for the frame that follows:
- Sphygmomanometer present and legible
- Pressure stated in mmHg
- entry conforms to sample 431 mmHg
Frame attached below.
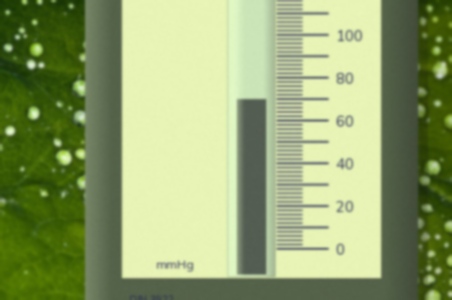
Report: 70 mmHg
